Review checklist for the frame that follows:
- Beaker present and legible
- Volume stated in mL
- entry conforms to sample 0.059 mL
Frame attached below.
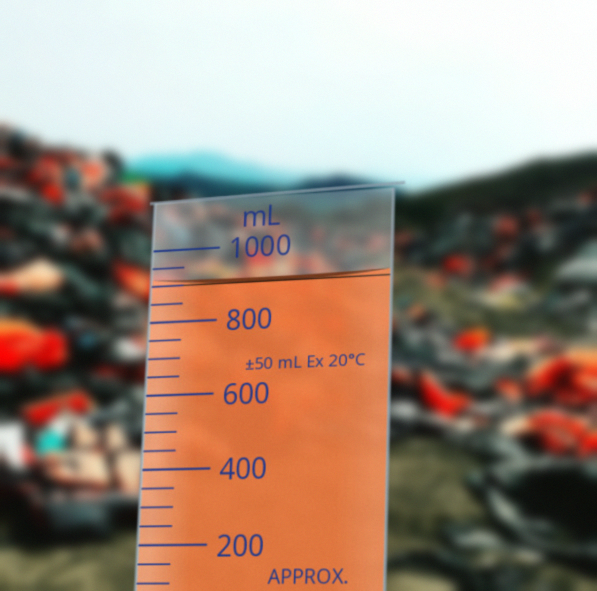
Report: 900 mL
